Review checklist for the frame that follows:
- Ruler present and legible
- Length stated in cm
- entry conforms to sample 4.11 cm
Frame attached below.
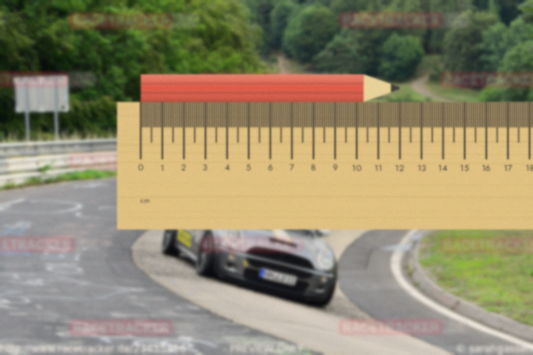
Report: 12 cm
